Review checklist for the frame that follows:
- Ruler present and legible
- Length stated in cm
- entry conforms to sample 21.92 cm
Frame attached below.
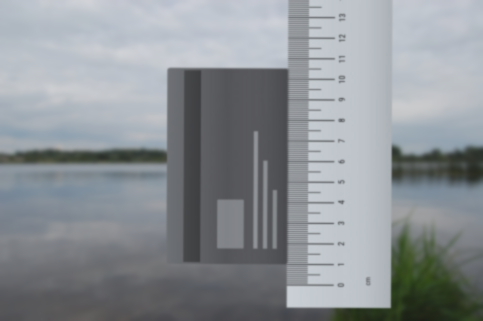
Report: 9.5 cm
